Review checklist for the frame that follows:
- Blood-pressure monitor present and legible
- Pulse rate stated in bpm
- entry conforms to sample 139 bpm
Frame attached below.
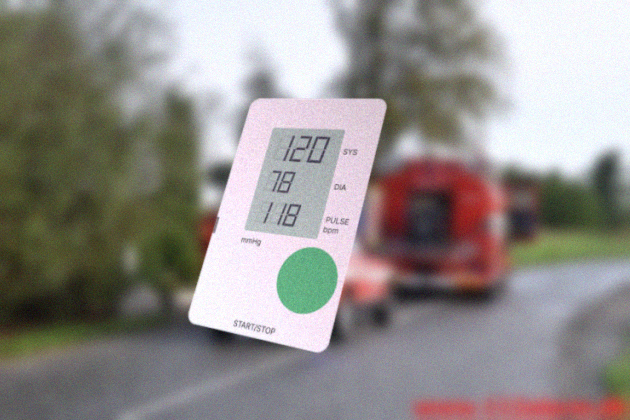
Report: 118 bpm
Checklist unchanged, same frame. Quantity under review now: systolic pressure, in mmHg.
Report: 120 mmHg
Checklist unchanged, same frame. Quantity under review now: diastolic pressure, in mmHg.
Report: 78 mmHg
